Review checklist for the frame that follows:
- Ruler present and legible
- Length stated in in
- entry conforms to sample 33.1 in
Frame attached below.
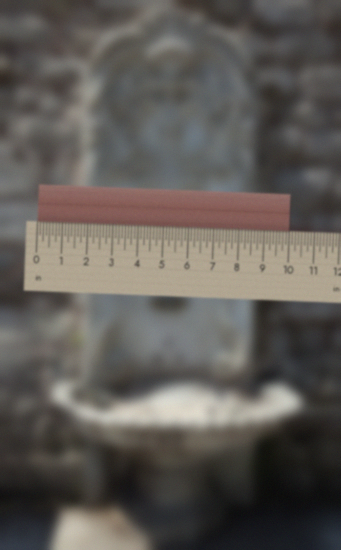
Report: 10 in
